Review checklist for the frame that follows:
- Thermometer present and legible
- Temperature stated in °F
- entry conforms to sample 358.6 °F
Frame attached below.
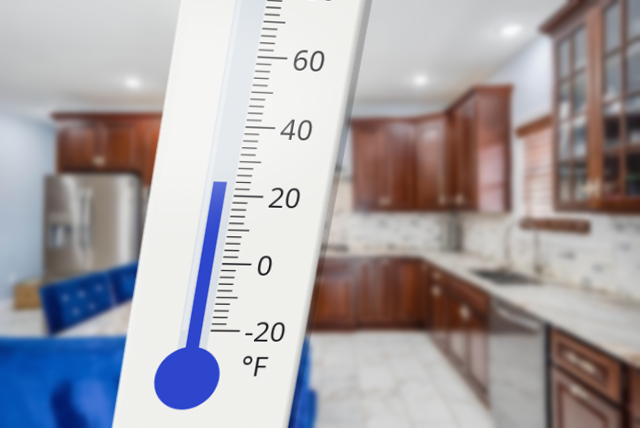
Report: 24 °F
